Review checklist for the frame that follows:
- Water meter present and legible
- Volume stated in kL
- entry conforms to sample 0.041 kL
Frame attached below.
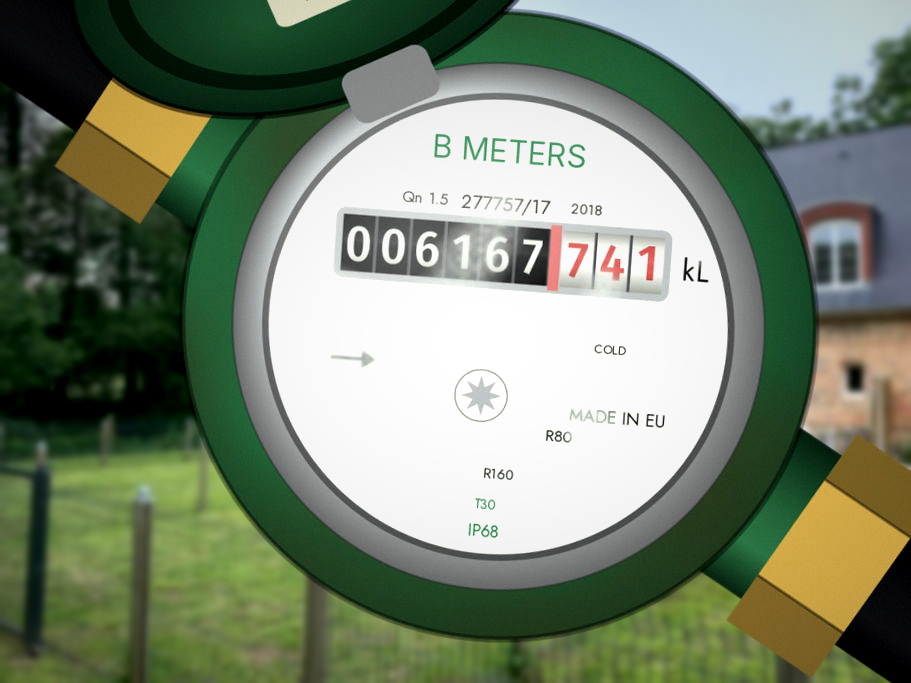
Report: 6167.741 kL
